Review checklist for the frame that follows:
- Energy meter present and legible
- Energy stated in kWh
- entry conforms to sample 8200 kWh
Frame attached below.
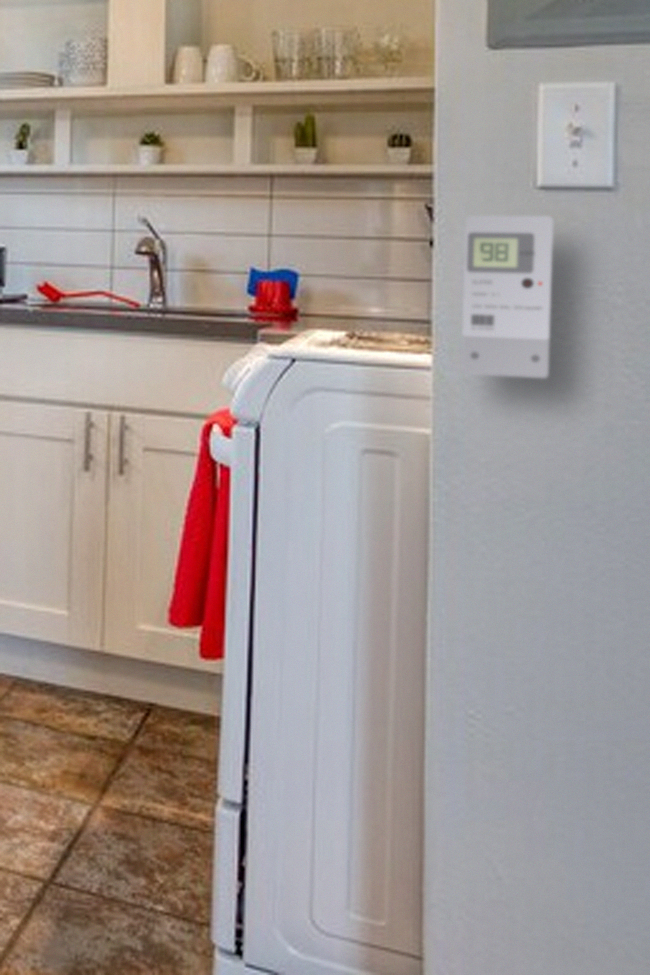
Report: 98 kWh
